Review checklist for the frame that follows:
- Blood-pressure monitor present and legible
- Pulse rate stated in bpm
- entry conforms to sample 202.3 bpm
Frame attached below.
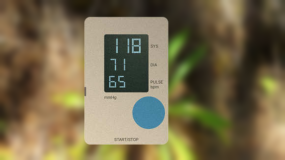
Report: 65 bpm
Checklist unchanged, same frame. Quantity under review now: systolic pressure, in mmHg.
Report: 118 mmHg
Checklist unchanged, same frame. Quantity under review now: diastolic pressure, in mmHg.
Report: 71 mmHg
